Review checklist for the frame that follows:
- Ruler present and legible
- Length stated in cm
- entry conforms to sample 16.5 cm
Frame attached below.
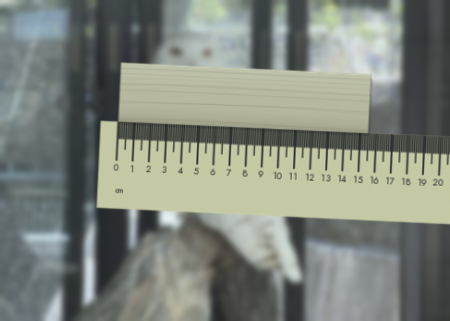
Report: 15.5 cm
